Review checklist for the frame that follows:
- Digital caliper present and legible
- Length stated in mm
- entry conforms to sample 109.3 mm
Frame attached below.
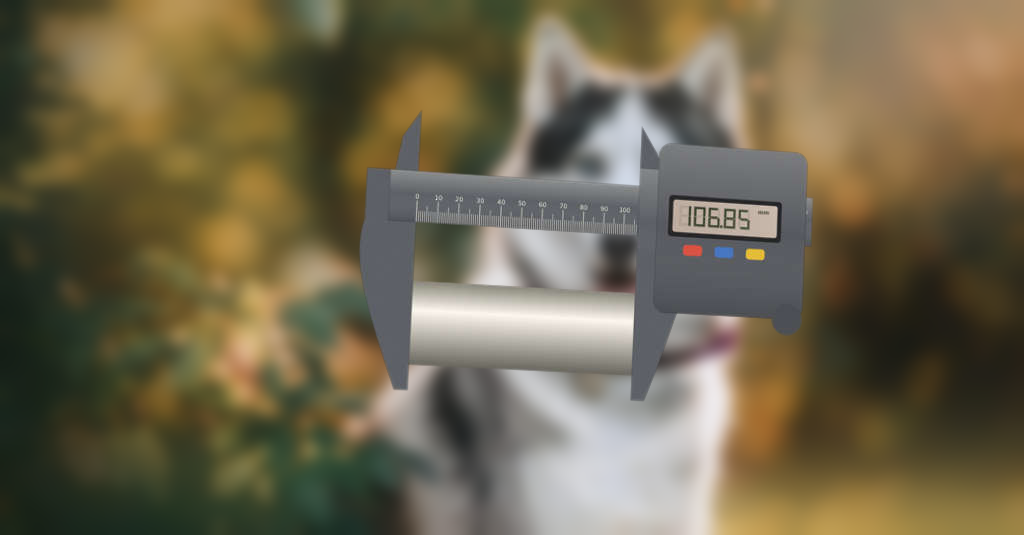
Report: 106.85 mm
